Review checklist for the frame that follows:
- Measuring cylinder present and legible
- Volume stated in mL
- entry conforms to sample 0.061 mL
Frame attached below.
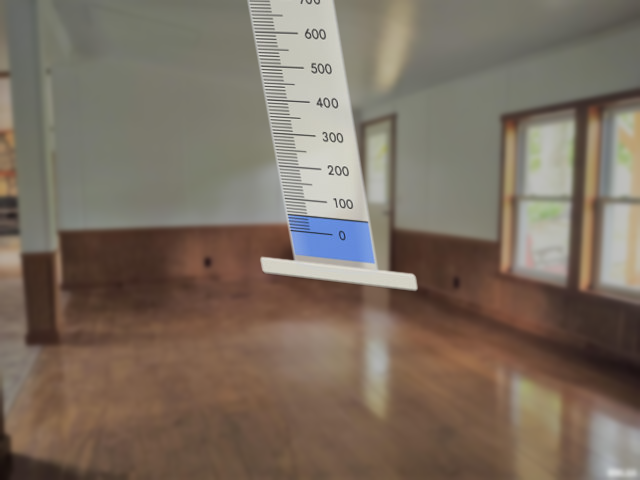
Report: 50 mL
